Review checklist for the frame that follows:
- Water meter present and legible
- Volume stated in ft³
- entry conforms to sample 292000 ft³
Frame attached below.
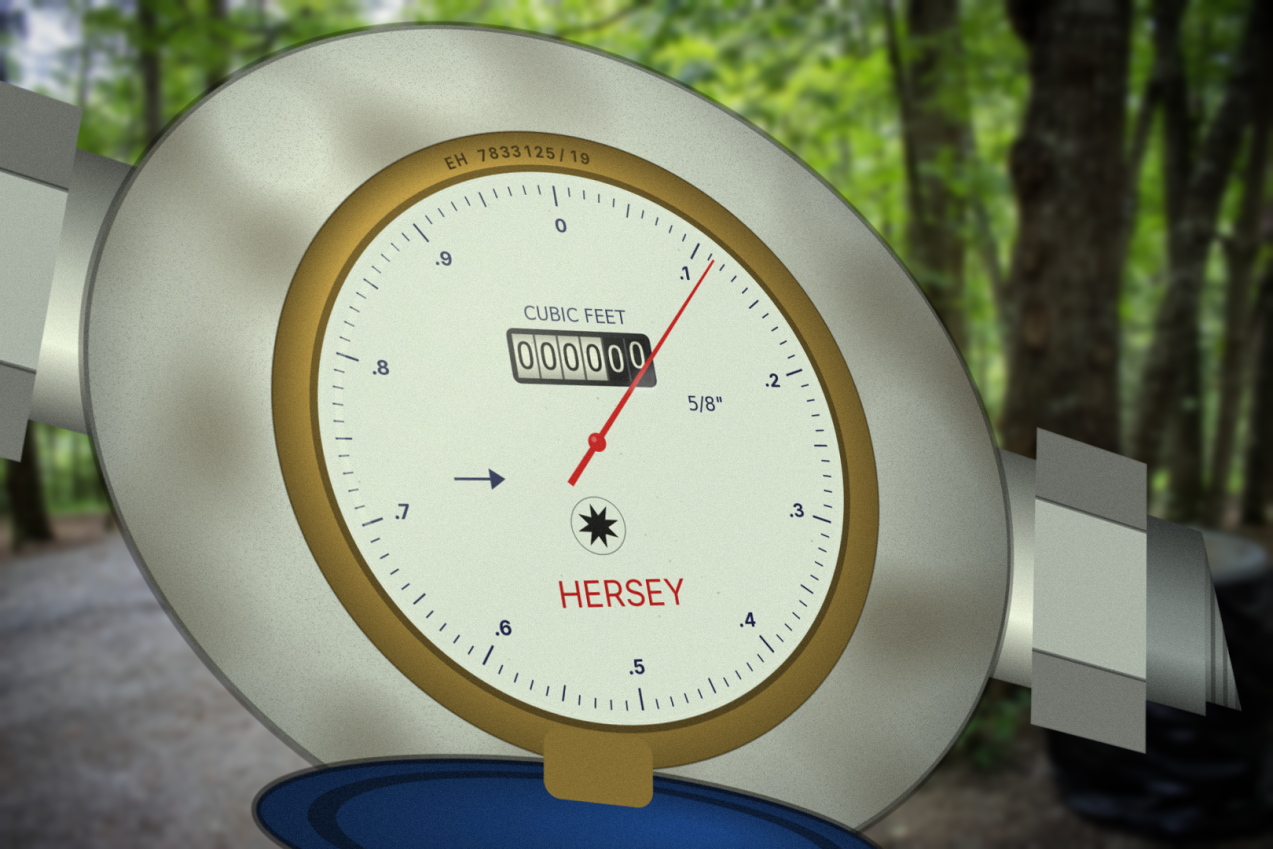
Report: 0.11 ft³
